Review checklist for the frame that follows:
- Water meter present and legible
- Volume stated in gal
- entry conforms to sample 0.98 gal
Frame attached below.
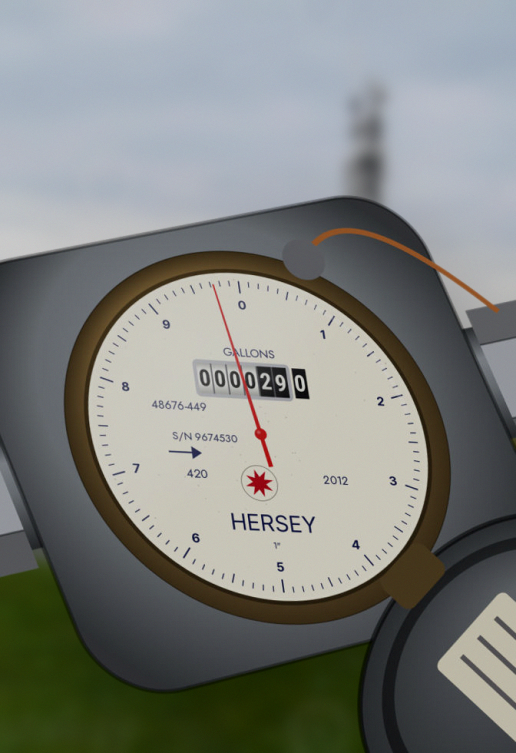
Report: 289.7 gal
